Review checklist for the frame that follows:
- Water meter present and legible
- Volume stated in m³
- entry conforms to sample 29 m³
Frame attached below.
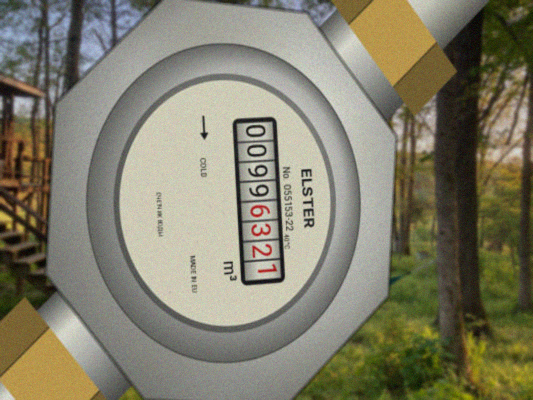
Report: 99.6321 m³
